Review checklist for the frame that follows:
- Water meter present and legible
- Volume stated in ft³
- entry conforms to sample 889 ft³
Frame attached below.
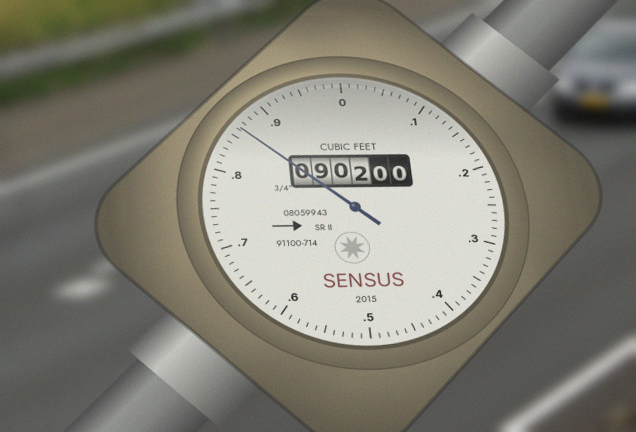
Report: 90199.86 ft³
